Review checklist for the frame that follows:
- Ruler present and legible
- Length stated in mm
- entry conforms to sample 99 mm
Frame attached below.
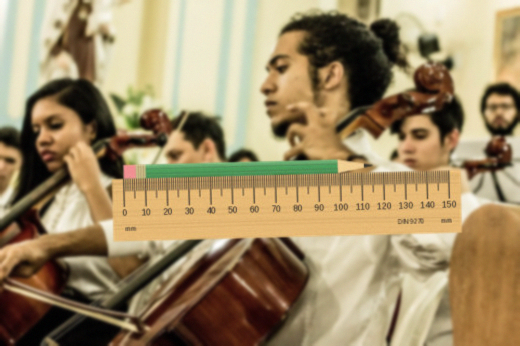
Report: 115 mm
